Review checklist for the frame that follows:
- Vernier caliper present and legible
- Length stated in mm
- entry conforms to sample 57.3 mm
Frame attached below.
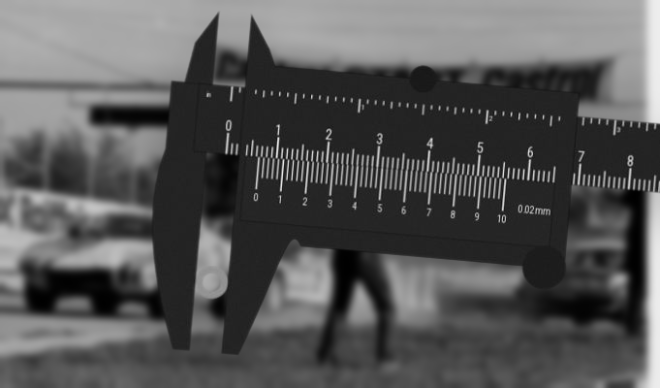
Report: 6.5 mm
